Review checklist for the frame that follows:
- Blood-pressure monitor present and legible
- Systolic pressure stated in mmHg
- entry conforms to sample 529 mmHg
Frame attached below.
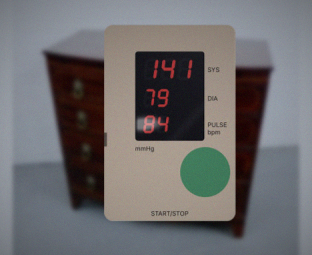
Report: 141 mmHg
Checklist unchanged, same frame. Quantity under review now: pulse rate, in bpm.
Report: 84 bpm
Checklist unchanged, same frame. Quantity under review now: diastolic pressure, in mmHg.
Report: 79 mmHg
